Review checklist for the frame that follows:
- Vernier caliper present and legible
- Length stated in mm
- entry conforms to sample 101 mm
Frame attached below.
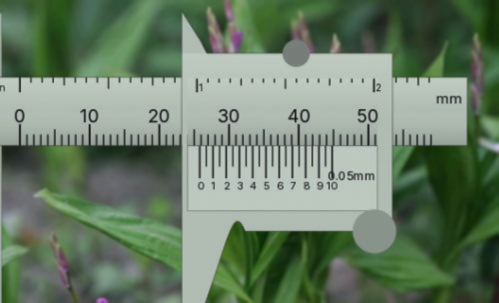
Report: 25.8 mm
